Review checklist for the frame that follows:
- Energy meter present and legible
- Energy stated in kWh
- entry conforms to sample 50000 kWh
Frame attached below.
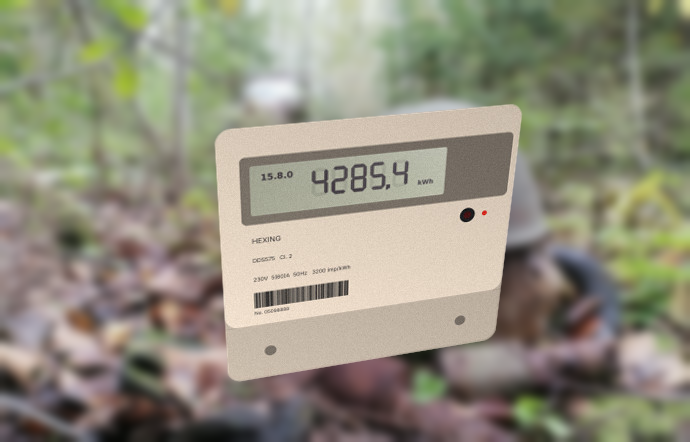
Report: 4285.4 kWh
